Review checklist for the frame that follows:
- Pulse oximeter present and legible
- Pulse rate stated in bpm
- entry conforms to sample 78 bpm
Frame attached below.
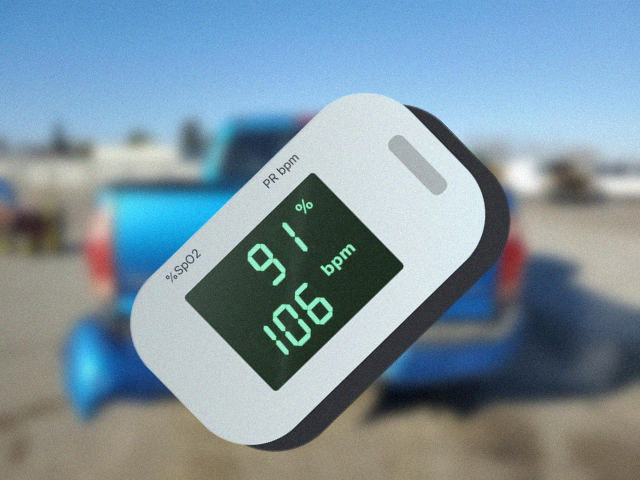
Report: 106 bpm
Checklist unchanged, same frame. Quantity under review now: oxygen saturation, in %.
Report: 91 %
